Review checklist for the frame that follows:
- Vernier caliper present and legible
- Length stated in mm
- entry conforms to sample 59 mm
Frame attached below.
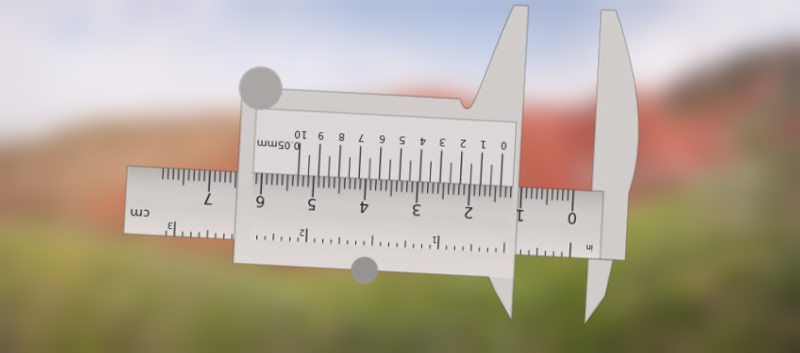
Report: 14.0 mm
